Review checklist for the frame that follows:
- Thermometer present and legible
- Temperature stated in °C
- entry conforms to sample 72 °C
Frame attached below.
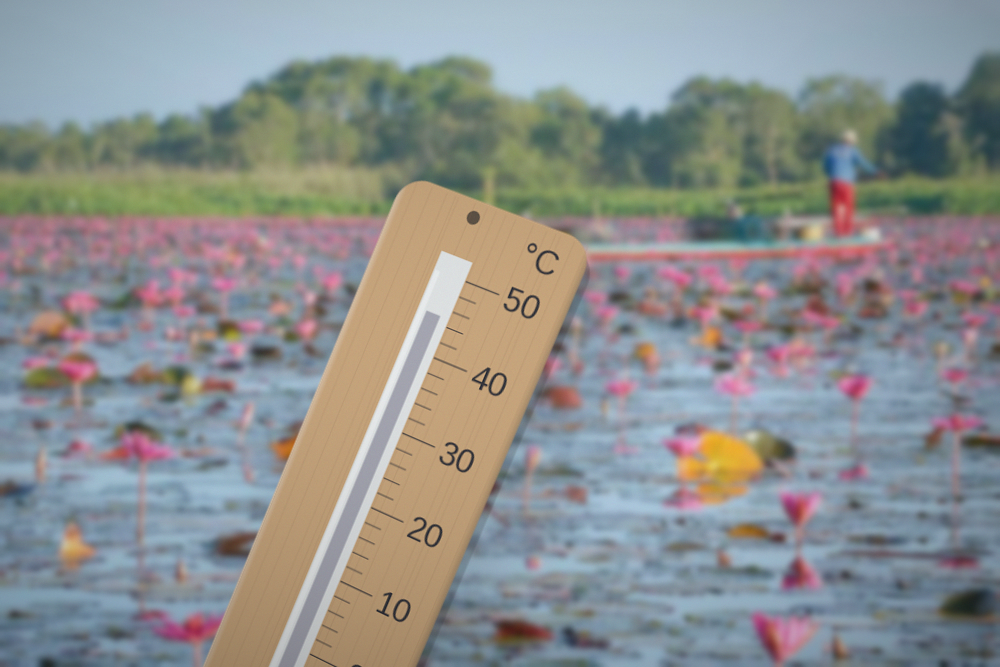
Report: 45 °C
